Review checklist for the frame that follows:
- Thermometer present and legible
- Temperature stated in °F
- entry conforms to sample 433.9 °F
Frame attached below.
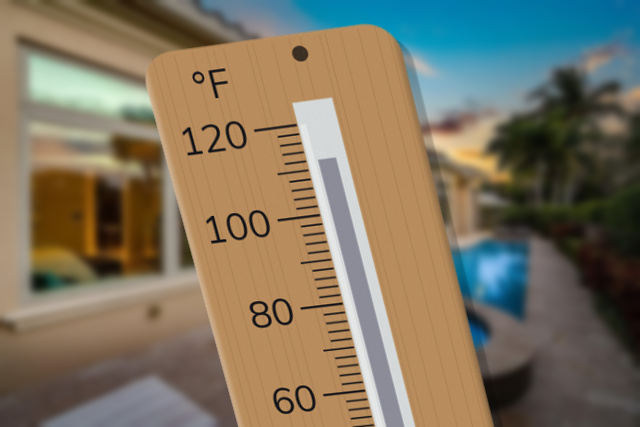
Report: 112 °F
